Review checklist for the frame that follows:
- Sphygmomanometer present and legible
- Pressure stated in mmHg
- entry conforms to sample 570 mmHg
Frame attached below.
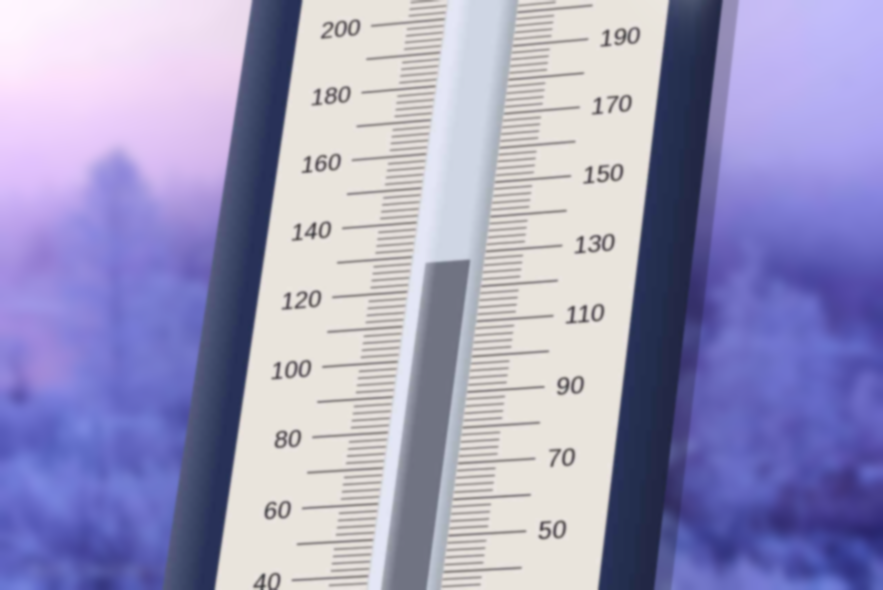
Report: 128 mmHg
